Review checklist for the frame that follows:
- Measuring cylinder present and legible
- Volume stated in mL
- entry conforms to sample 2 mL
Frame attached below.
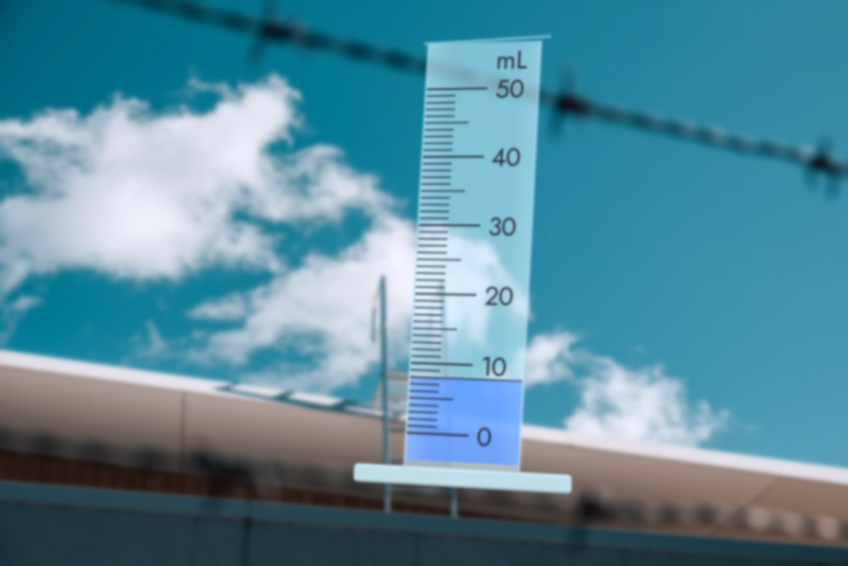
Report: 8 mL
